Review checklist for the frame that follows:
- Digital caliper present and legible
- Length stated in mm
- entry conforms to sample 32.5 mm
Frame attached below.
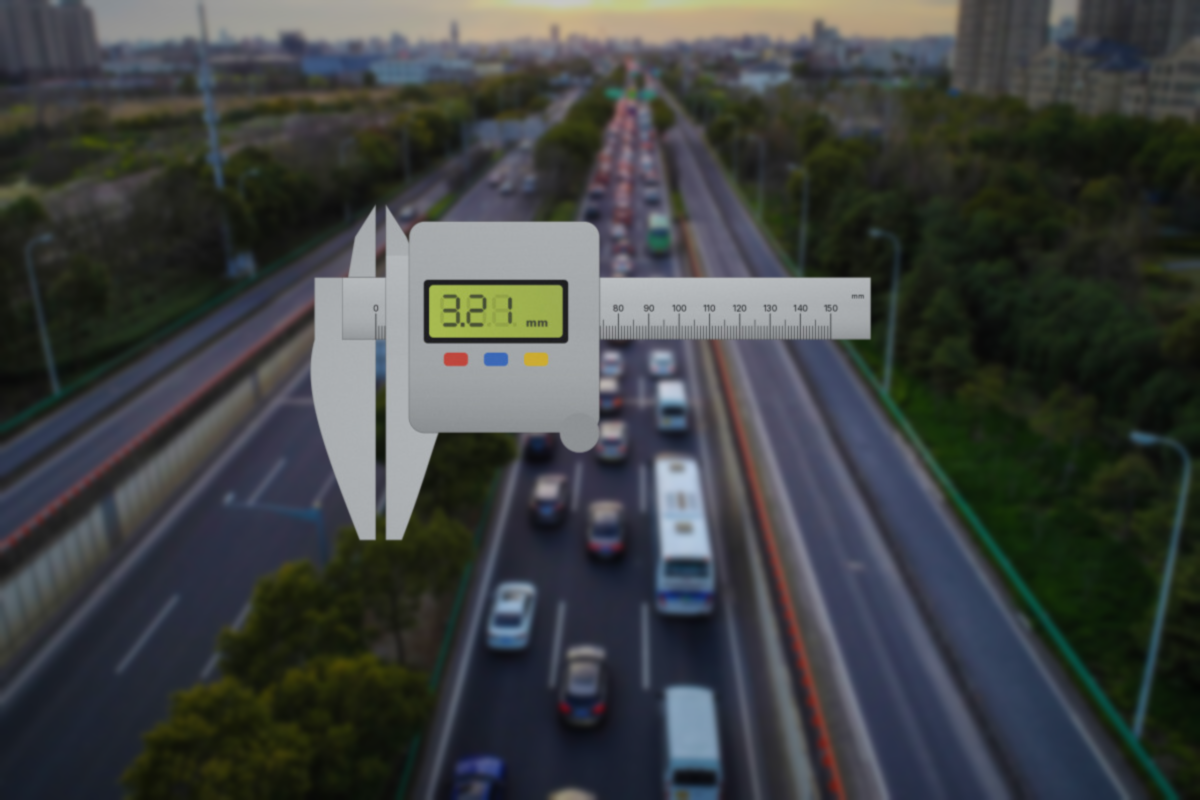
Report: 3.21 mm
